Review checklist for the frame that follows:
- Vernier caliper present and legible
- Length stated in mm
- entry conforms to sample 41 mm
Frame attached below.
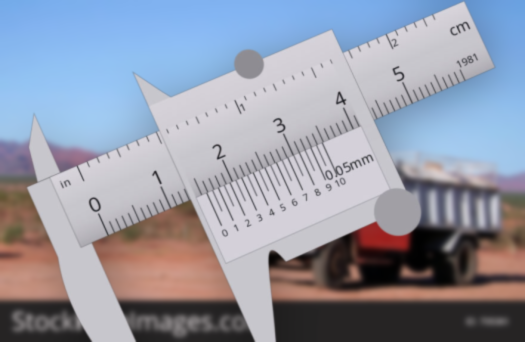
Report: 15.8 mm
